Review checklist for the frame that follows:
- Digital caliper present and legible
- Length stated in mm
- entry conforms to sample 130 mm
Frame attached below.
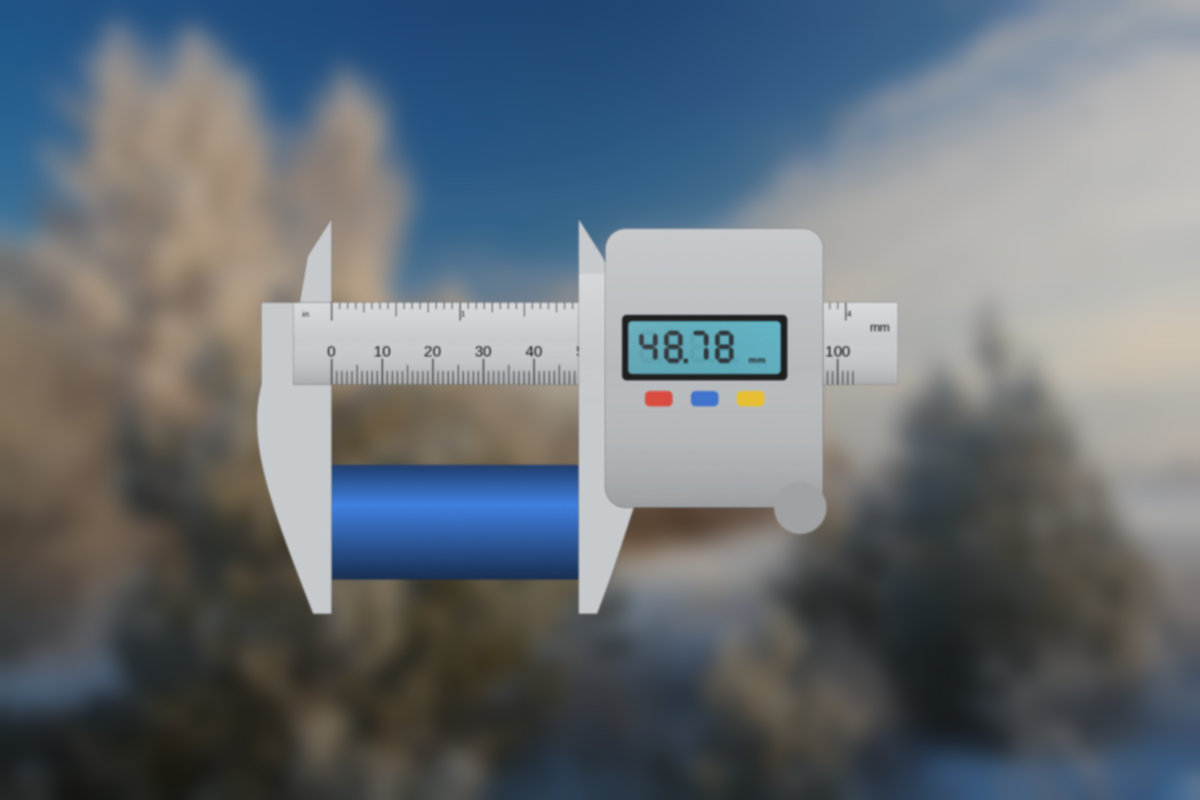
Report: 48.78 mm
